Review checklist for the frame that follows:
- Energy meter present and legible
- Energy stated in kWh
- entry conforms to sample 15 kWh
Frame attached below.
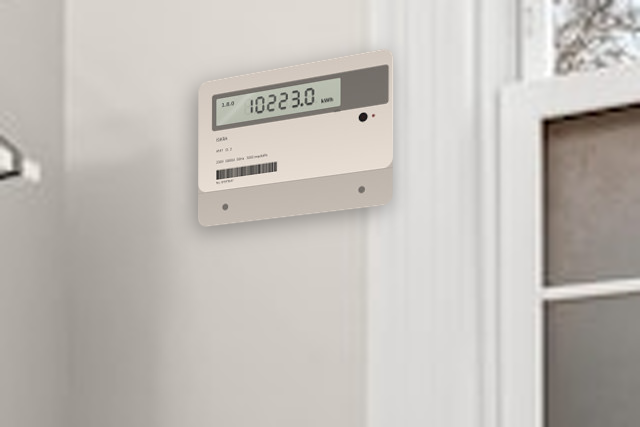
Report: 10223.0 kWh
